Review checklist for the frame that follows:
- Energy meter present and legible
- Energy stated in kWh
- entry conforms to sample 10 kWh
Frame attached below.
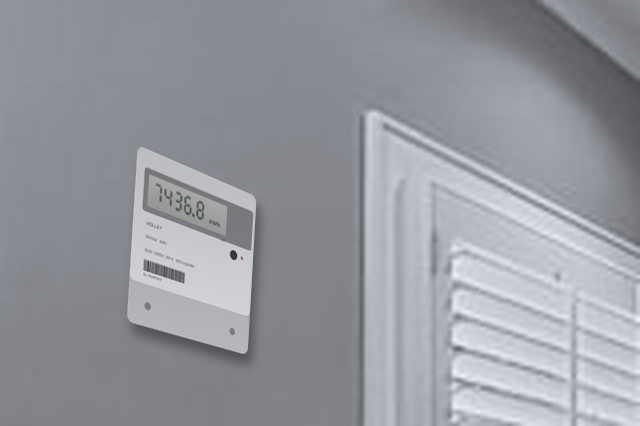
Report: 7436.8 kWh
